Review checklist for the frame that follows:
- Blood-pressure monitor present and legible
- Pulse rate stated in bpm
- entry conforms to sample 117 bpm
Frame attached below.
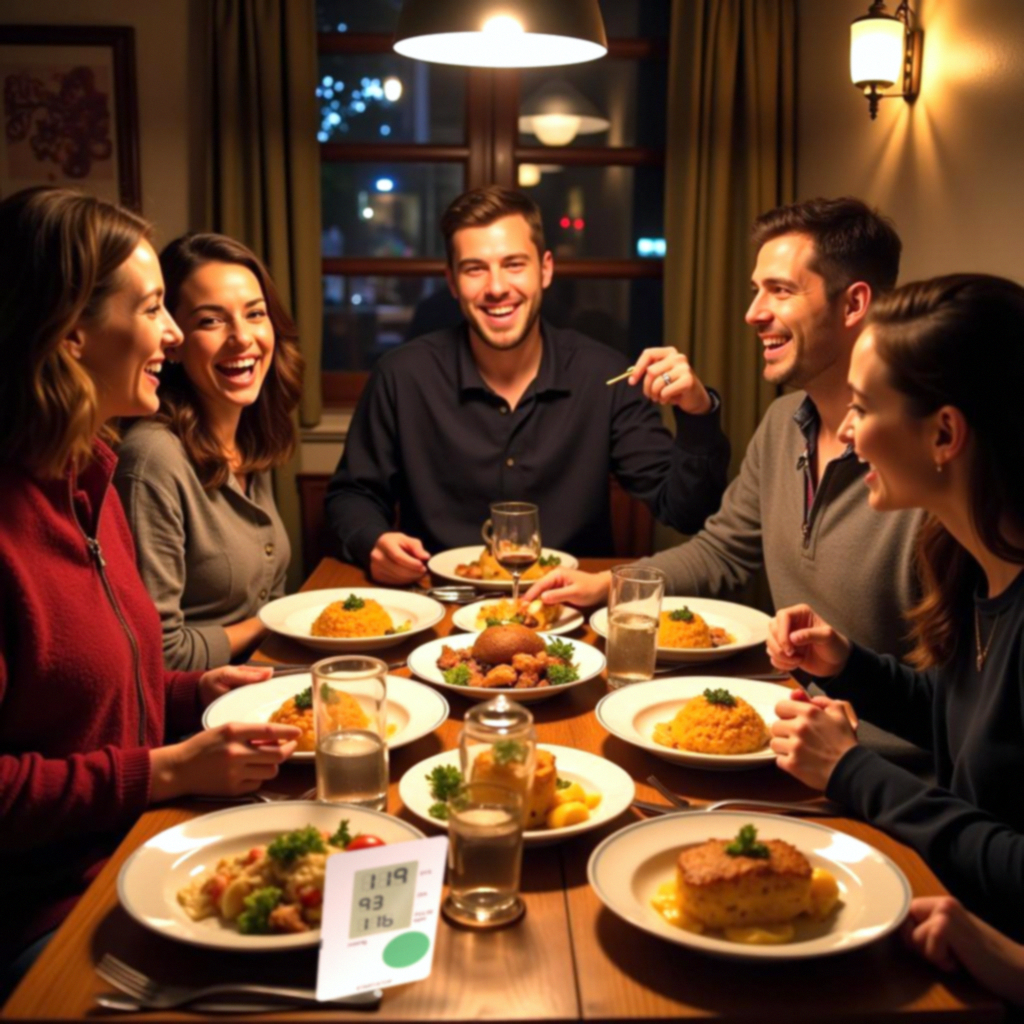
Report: 116 bpm
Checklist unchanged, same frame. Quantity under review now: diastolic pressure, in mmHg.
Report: 93 mmHg
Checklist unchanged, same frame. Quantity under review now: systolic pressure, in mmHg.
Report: 119 mmHg
